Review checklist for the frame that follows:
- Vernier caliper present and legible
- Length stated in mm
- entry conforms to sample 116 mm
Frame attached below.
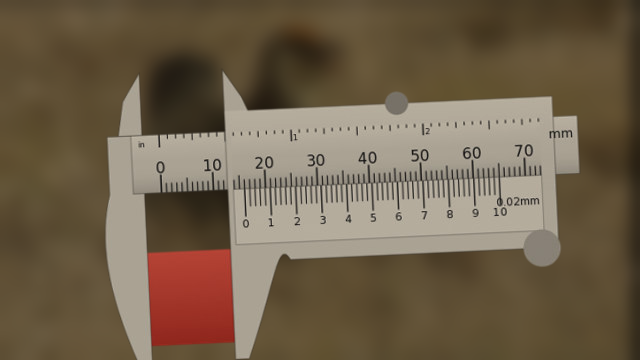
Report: 16.0 mm
